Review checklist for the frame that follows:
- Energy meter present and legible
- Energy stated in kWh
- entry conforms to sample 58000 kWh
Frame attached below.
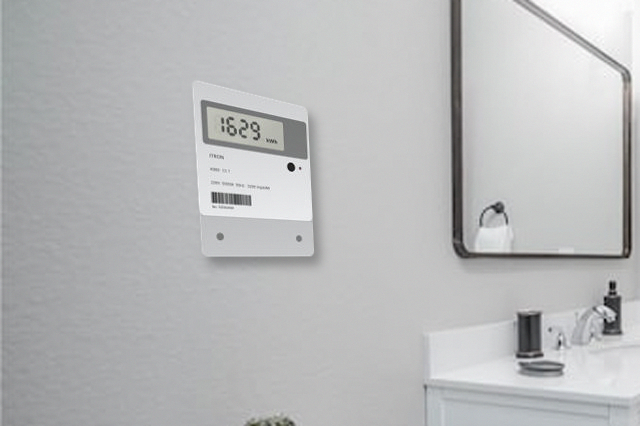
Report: 1629 kWh
